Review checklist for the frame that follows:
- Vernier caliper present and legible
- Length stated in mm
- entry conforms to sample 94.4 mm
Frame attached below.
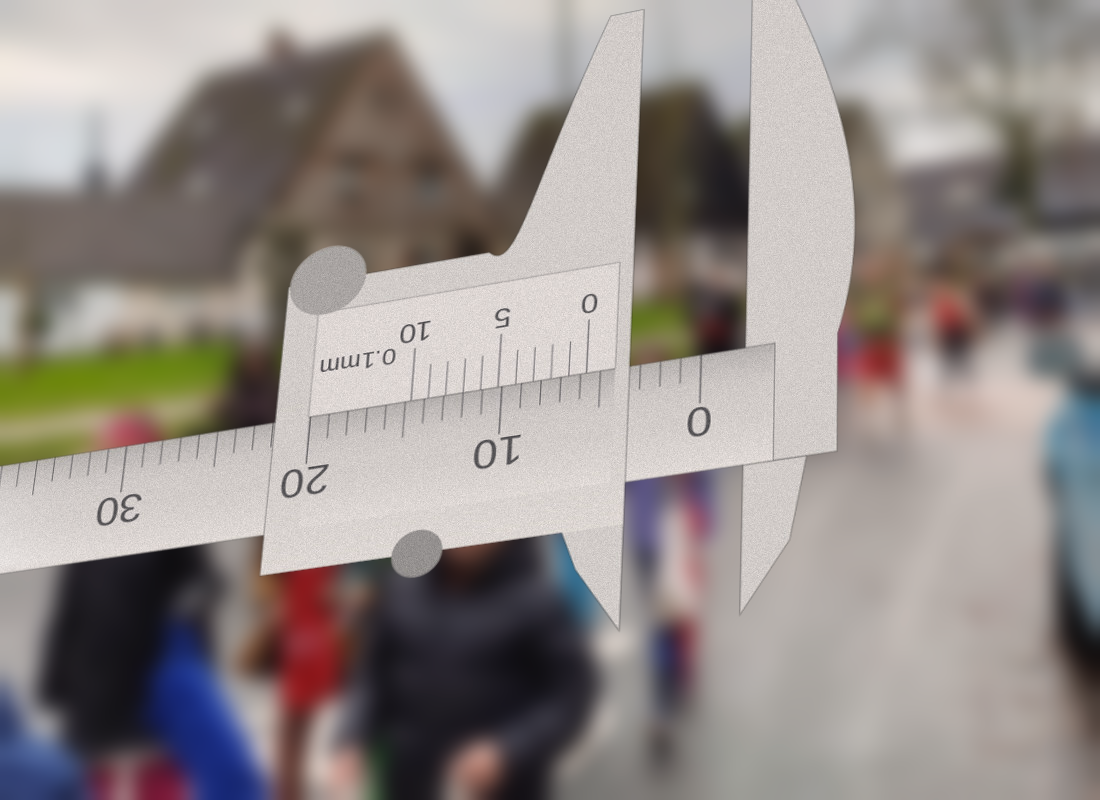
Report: 5.7 mm
